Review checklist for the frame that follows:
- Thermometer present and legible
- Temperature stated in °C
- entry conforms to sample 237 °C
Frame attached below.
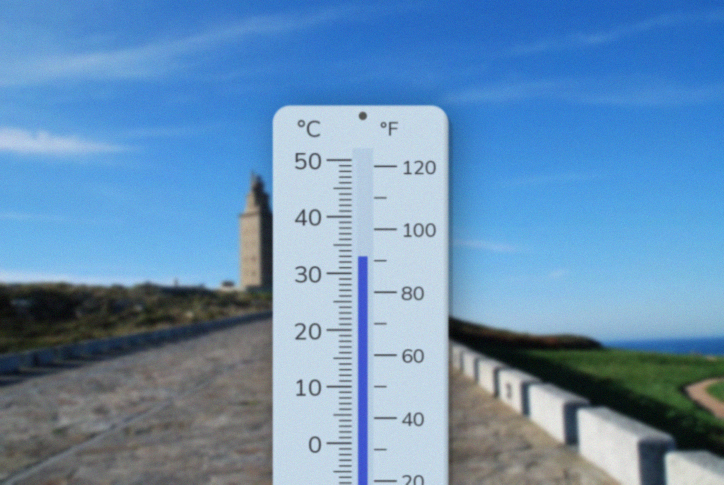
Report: 33 °C
